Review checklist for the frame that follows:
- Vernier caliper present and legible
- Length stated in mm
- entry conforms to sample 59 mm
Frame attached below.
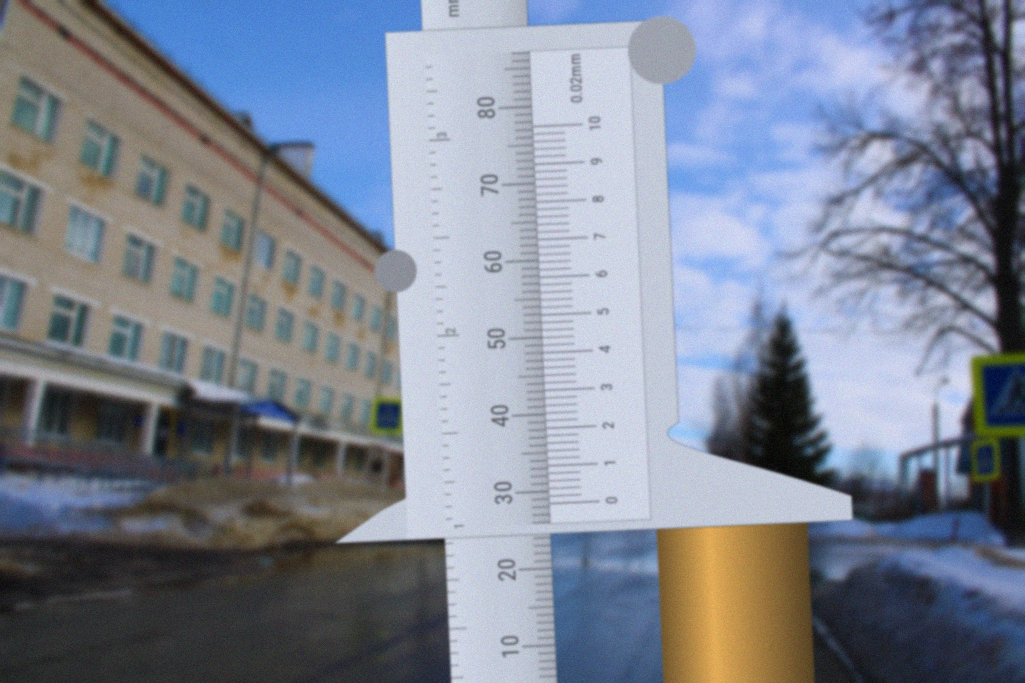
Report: 28.4 mm
